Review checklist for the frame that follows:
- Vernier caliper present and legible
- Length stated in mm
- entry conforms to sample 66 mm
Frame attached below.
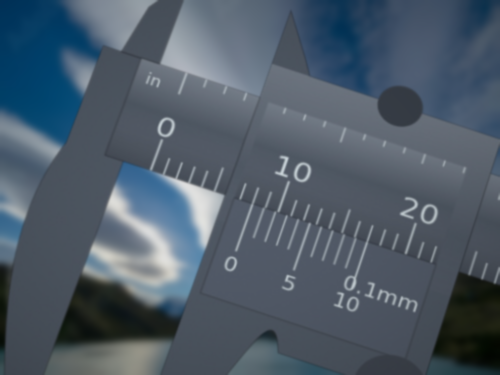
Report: 8.0 mm
